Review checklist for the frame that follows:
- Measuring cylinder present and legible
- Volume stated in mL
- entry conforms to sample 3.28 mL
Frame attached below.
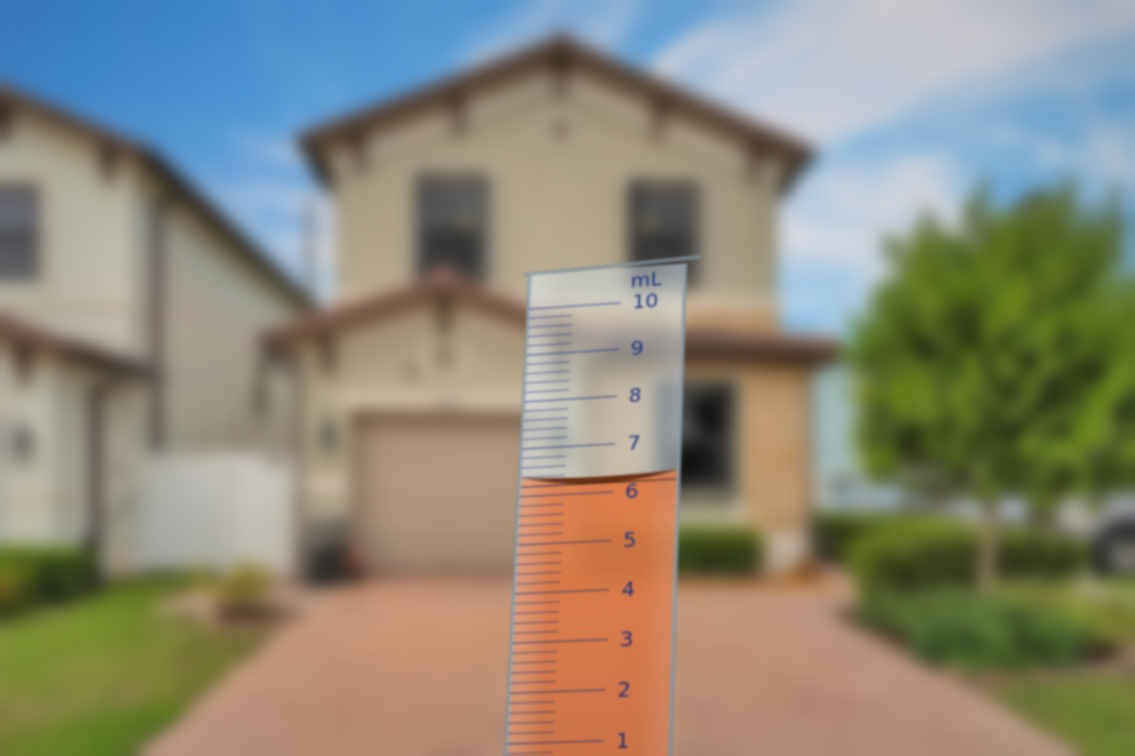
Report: 6.2 mL
